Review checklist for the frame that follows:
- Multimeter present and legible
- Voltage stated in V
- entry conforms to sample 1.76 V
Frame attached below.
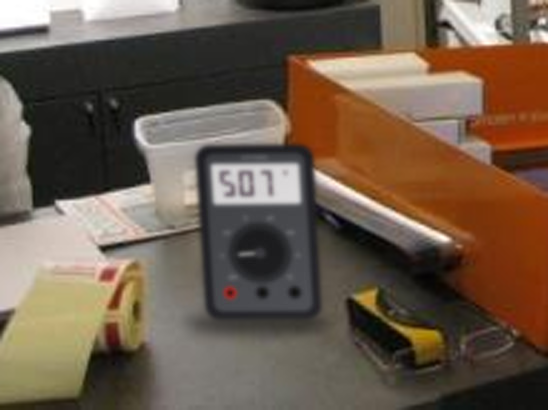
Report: 507 V
